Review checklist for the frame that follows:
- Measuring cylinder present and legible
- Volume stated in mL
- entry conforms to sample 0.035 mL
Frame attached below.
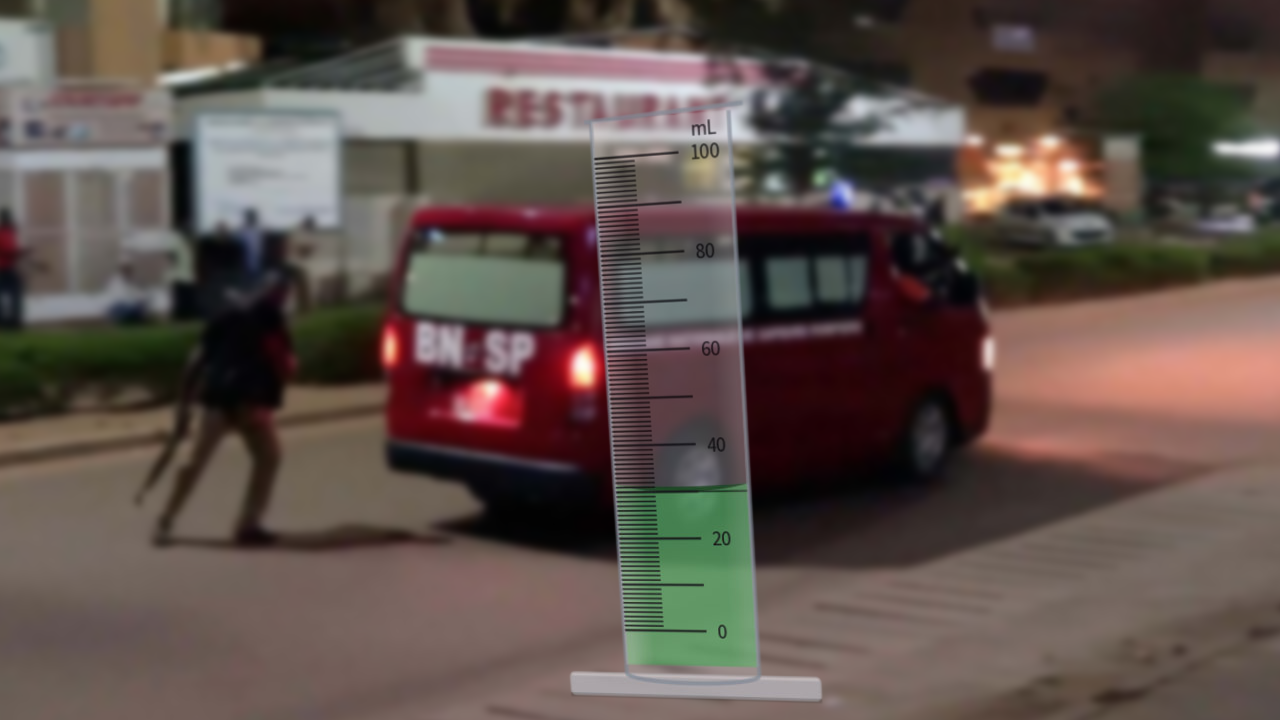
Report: 30 mL
